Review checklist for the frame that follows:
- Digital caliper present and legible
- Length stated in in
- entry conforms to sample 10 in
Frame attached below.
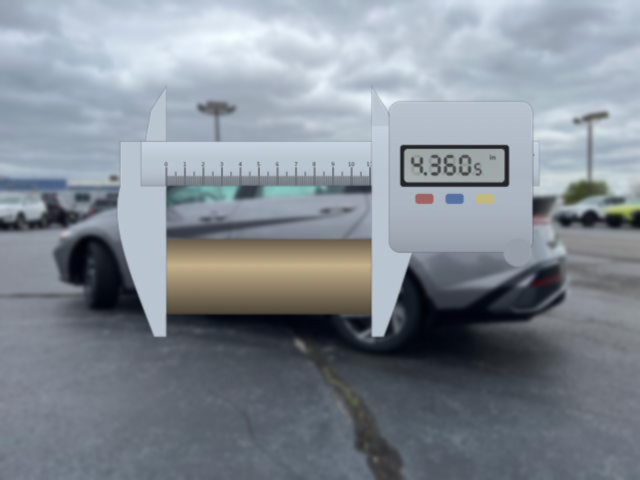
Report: 4.3605 in
